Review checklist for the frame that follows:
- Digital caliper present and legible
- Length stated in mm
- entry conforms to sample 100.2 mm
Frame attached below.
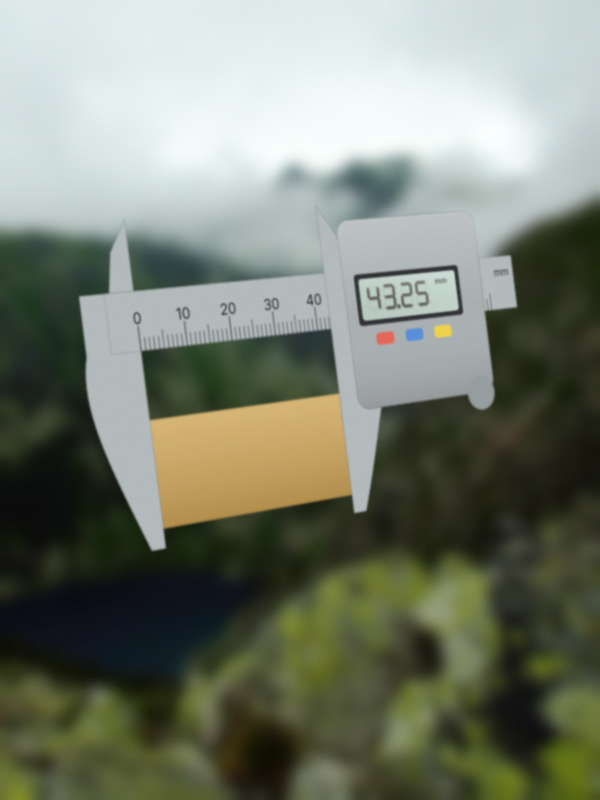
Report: 43.25 mm
